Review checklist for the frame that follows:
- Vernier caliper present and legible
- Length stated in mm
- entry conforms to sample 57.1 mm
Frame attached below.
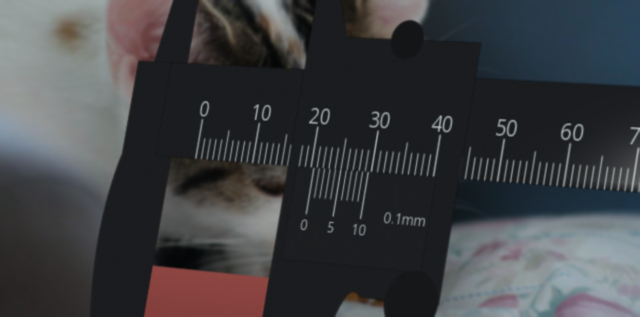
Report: 20.5 mm
